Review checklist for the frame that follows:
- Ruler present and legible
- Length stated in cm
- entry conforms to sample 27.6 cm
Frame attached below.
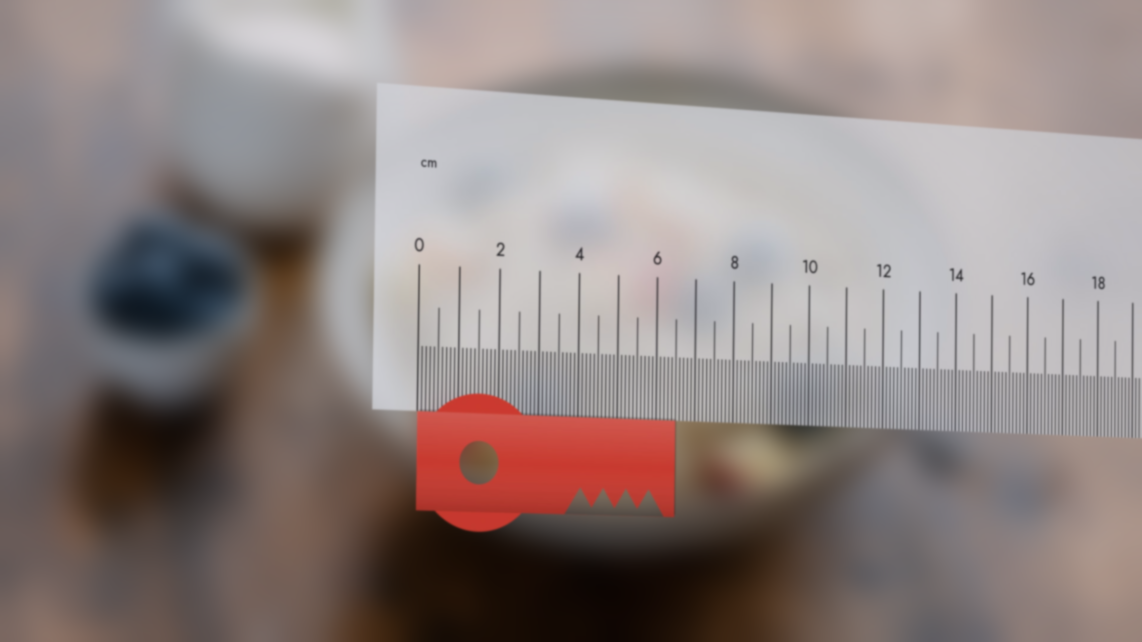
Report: 6.5 cm
